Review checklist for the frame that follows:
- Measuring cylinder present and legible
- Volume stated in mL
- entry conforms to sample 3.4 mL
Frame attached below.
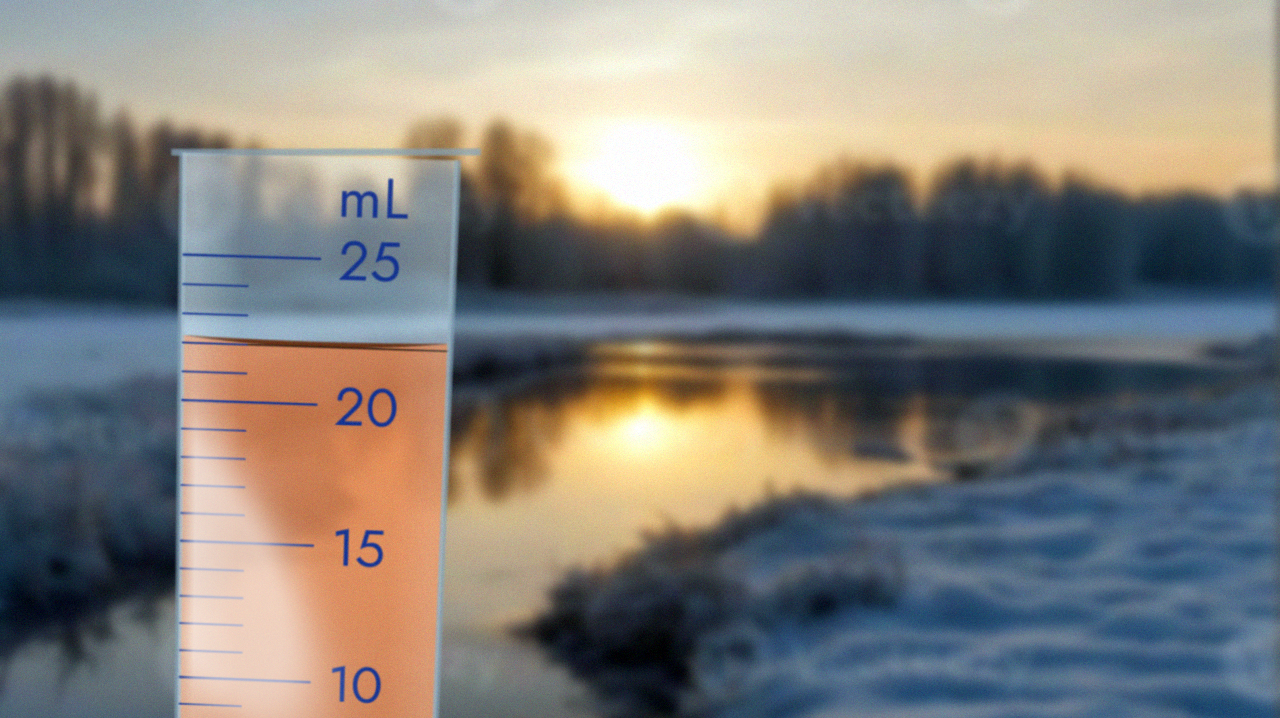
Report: 22 mL
